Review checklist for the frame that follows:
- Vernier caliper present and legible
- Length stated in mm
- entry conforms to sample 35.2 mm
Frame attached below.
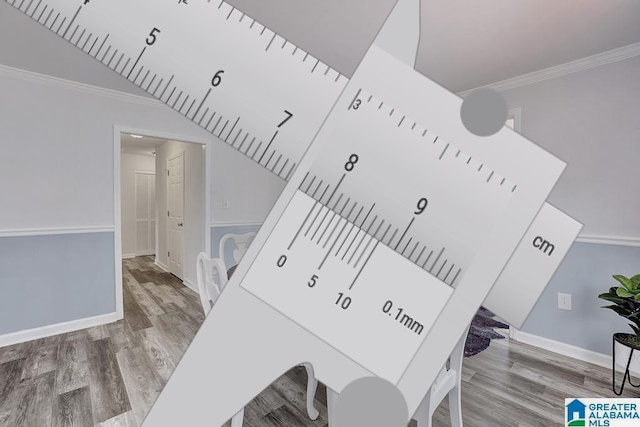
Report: 78.8 mm
